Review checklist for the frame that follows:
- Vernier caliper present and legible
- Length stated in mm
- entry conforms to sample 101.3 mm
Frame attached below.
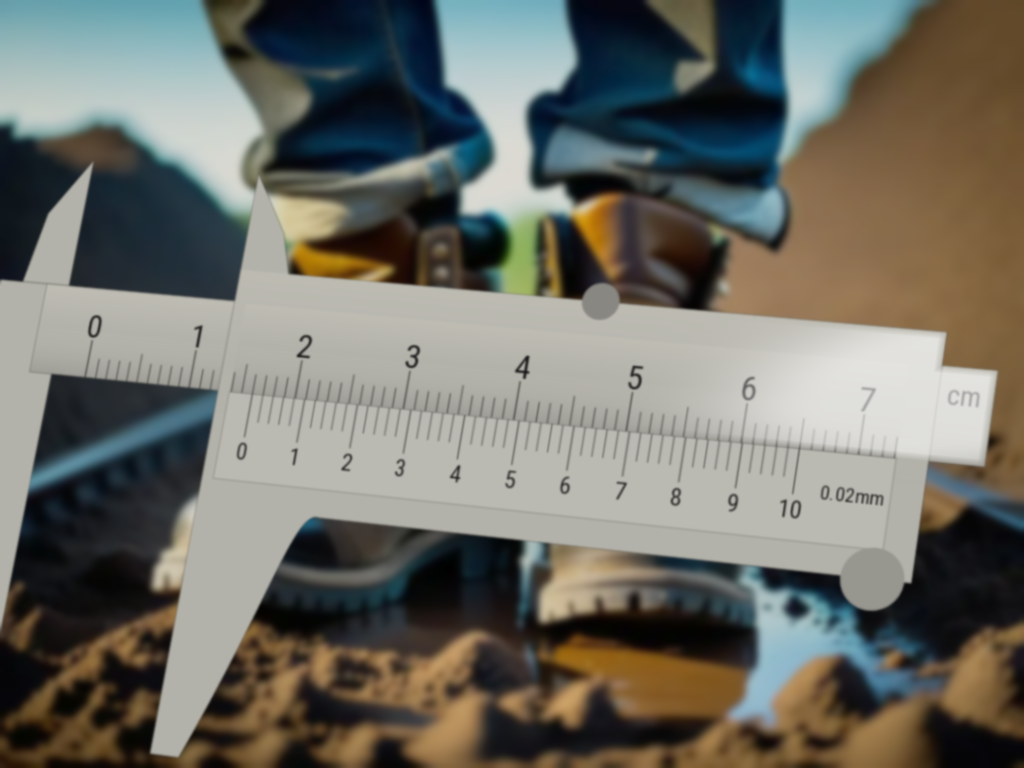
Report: 16.0 mm
